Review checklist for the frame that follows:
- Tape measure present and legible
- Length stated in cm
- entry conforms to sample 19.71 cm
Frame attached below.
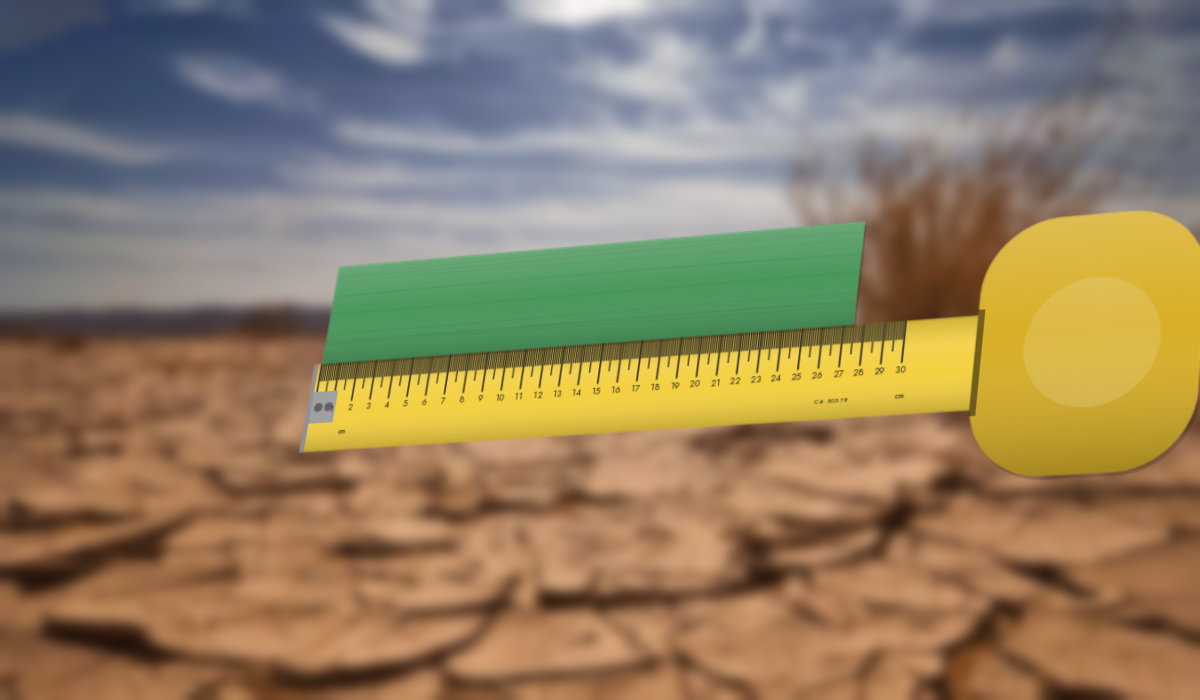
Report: 27.5 cm
